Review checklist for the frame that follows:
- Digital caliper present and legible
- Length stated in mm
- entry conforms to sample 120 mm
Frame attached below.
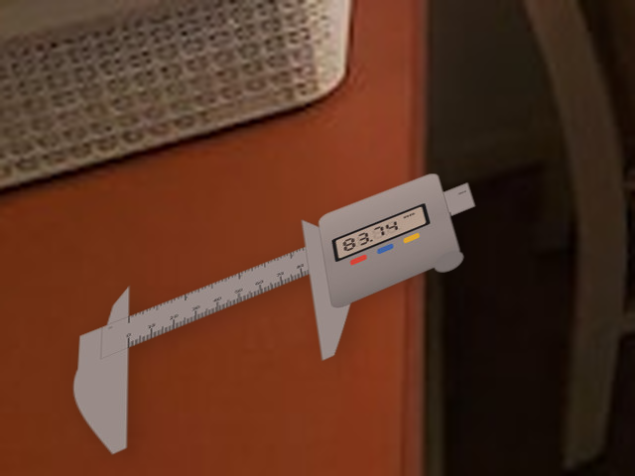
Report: 83.74 mm
